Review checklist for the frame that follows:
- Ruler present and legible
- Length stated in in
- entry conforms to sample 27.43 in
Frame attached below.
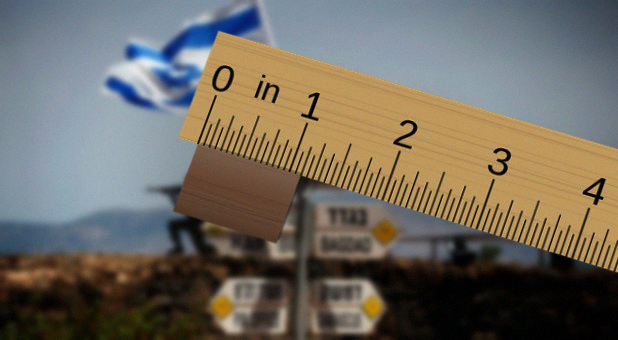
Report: 1.125 in
